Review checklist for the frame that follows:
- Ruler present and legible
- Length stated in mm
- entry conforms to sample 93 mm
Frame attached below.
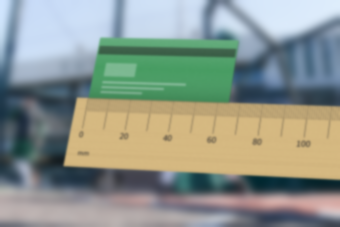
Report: 65 mm
